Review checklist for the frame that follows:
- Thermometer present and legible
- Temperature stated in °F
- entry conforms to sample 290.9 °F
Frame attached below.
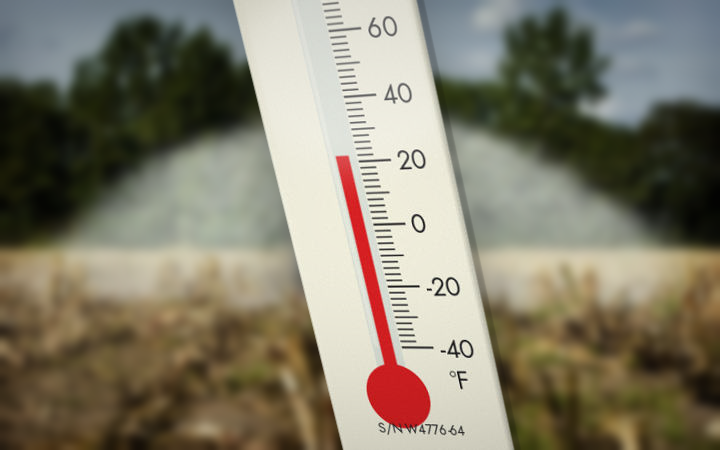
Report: 22 °F
